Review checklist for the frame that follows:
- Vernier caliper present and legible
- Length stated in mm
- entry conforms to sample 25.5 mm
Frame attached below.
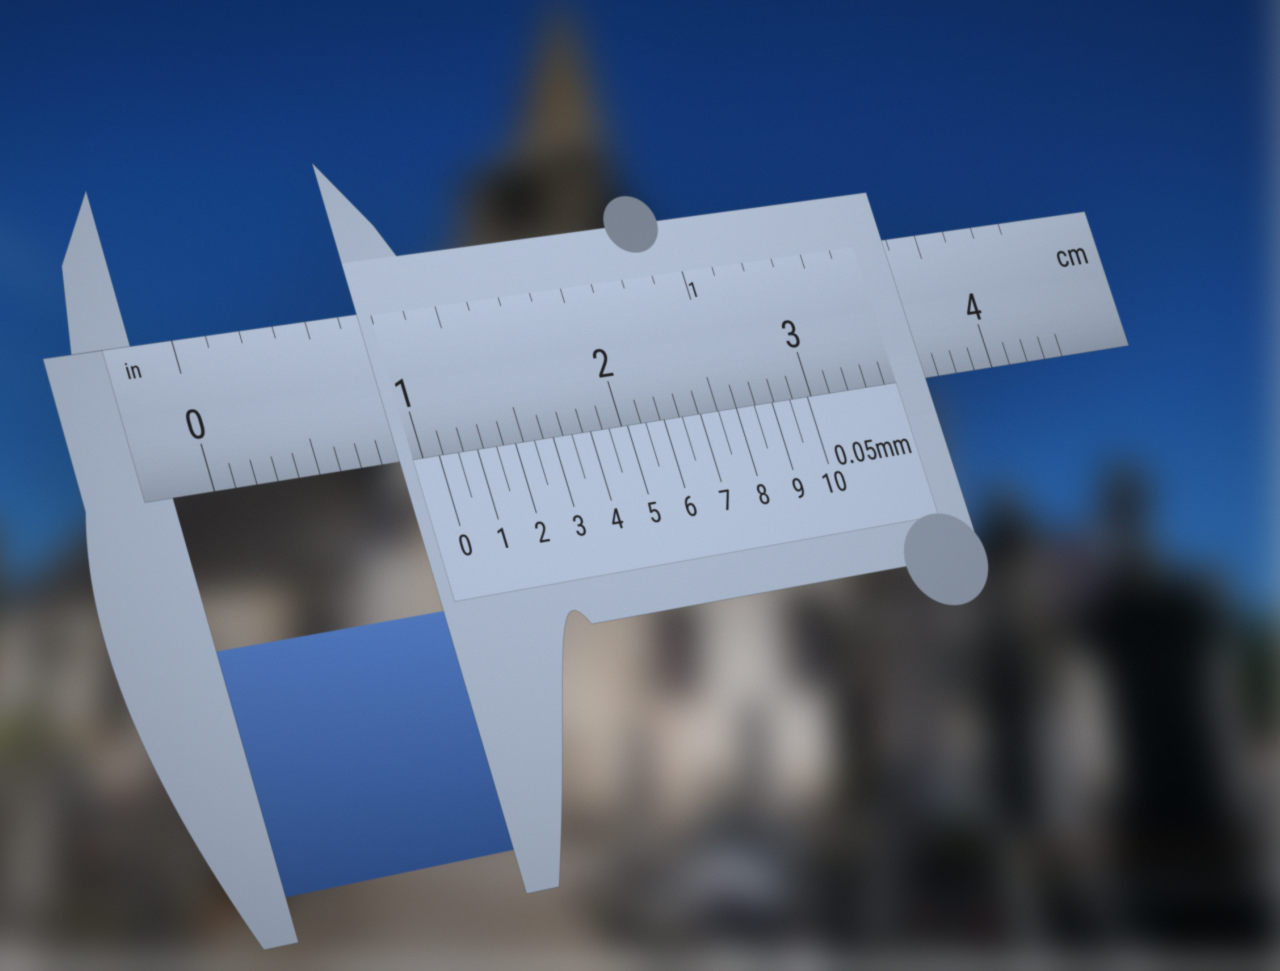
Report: 10.8 mm
